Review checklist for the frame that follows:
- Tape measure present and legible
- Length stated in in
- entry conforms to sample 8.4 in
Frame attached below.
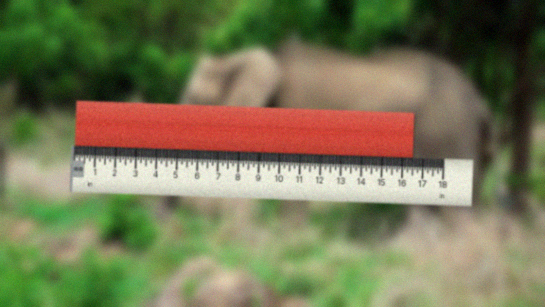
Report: 16.5 in
